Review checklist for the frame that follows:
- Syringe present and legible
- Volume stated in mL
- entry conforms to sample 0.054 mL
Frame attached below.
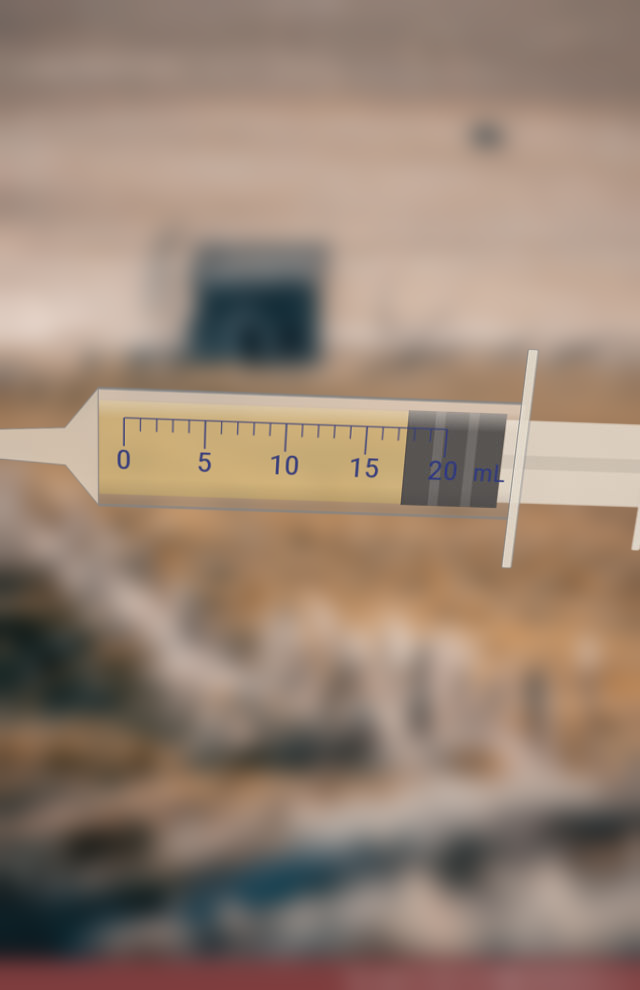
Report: 17.5 mL
